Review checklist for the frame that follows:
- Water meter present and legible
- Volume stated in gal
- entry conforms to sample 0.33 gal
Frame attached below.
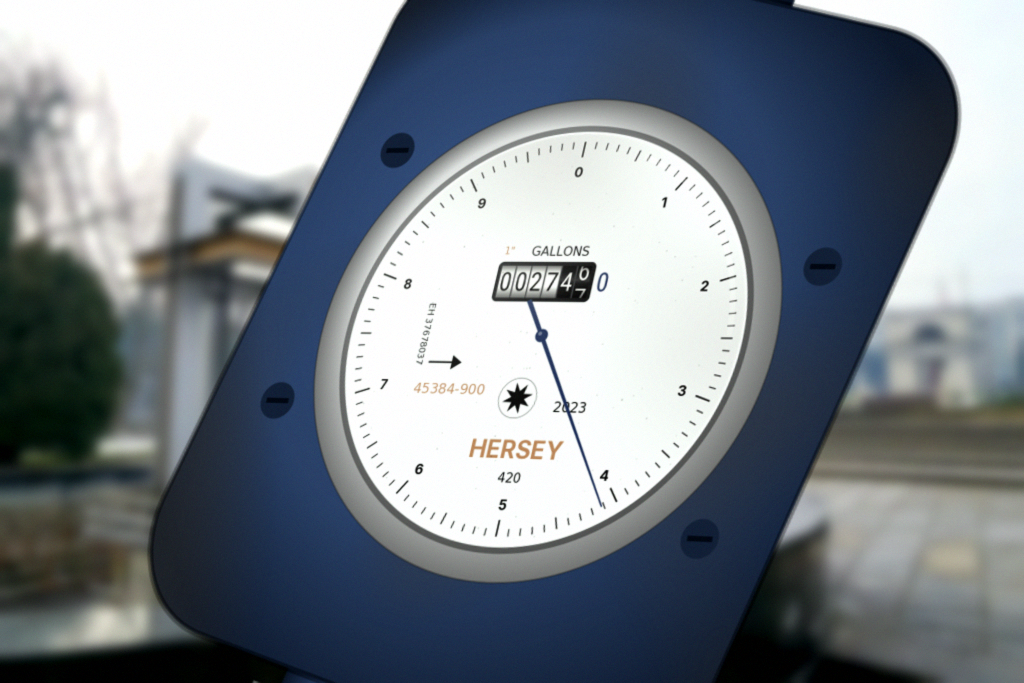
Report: 27464.1 gal
